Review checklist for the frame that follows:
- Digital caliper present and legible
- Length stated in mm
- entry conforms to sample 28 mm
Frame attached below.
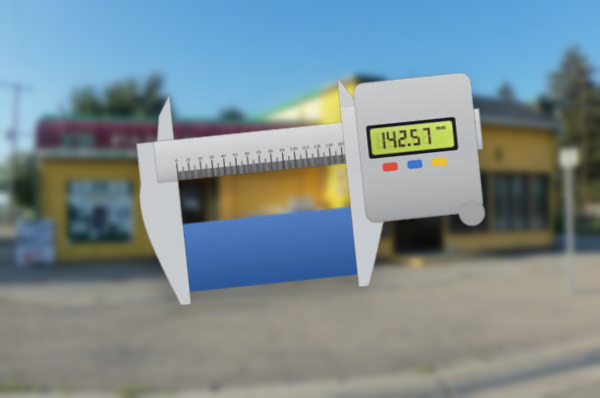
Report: 142.57 mm
